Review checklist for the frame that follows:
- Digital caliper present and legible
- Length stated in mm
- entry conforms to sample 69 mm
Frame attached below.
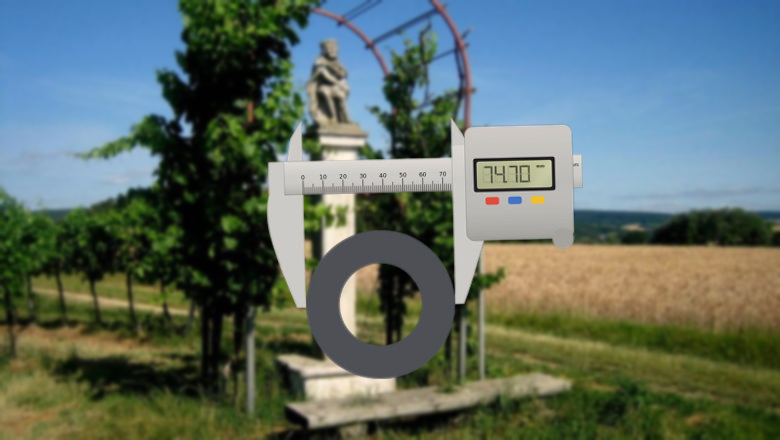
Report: 74.70 mm
